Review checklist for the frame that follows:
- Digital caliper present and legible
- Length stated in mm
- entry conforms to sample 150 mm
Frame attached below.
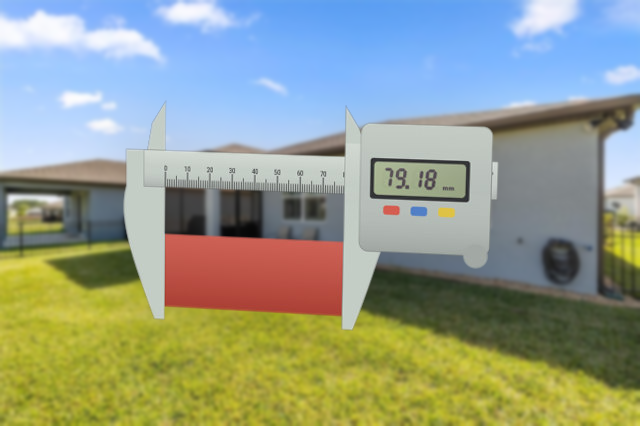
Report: 79.18 mm
